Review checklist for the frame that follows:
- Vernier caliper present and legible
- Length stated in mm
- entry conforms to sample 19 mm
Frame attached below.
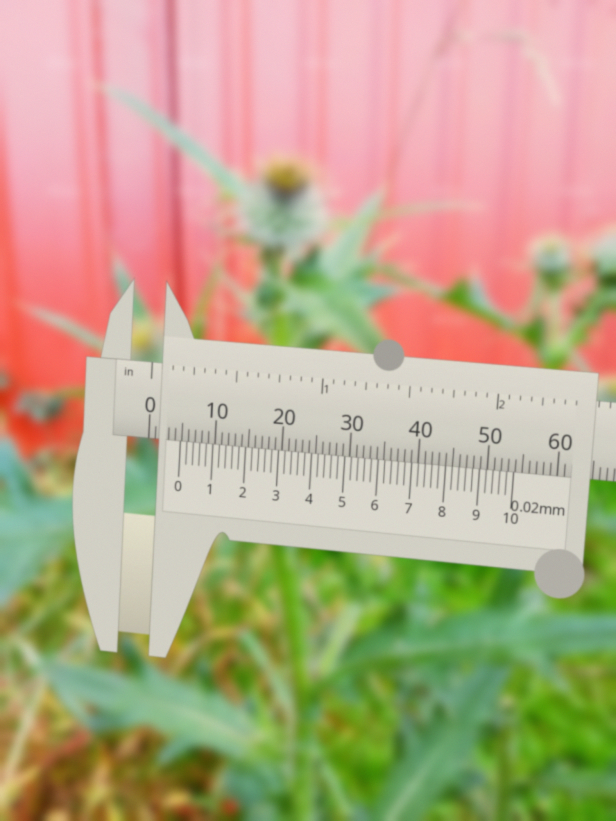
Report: 4.8 mm
